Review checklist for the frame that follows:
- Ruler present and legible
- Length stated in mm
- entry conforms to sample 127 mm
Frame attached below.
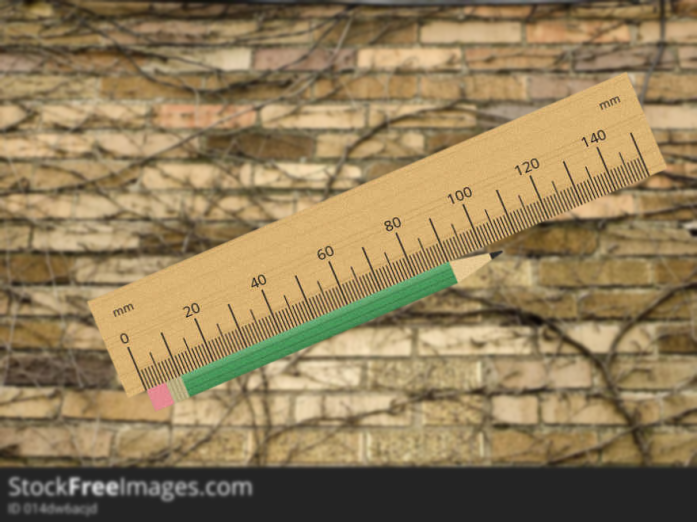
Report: 105 mm
